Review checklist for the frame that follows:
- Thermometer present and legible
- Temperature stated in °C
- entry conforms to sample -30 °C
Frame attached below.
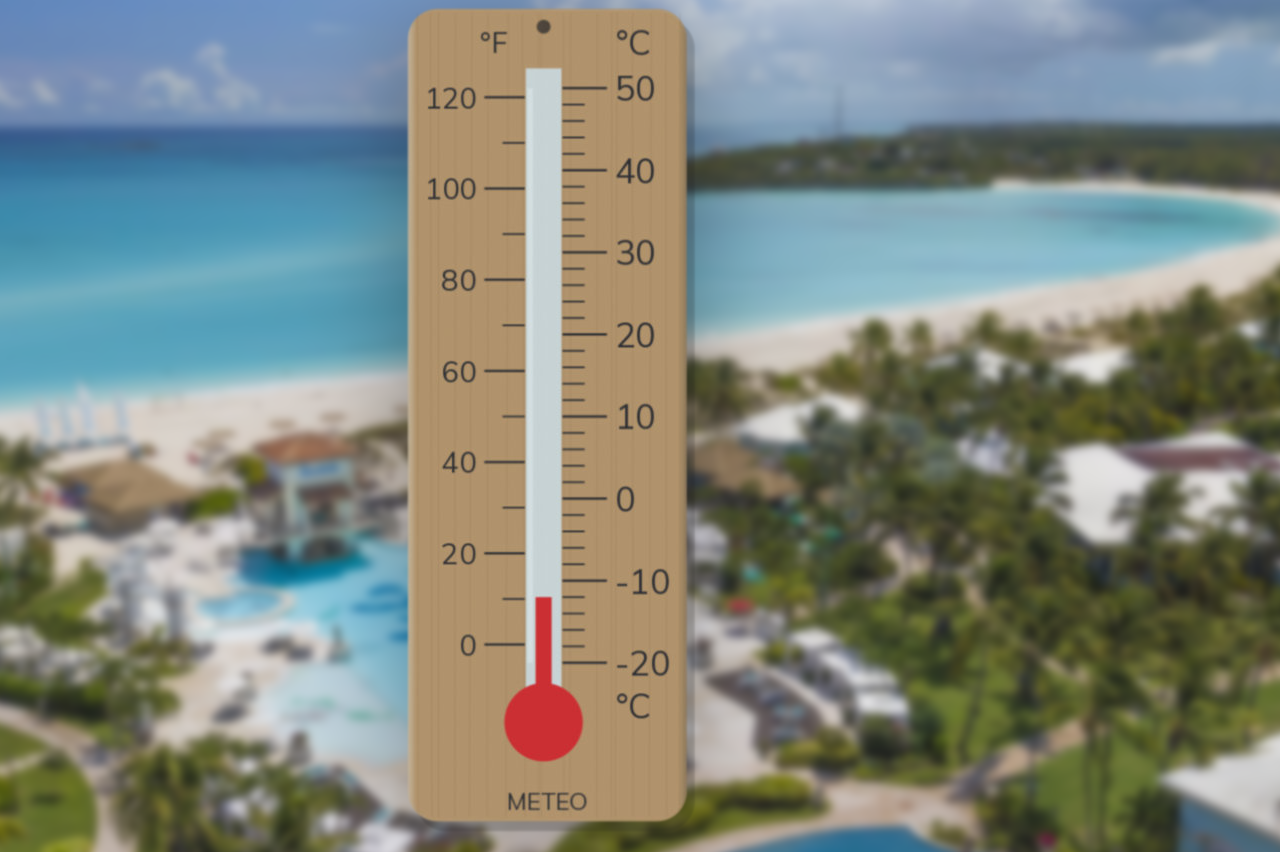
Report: -12 °C
